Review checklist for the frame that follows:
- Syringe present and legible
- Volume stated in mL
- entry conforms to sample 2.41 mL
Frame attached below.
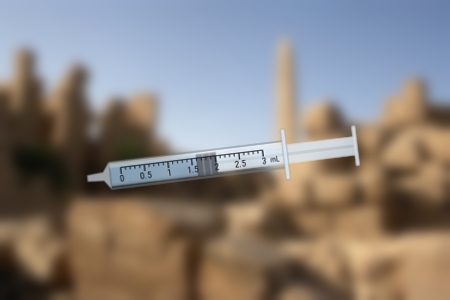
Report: 1.6 mL
